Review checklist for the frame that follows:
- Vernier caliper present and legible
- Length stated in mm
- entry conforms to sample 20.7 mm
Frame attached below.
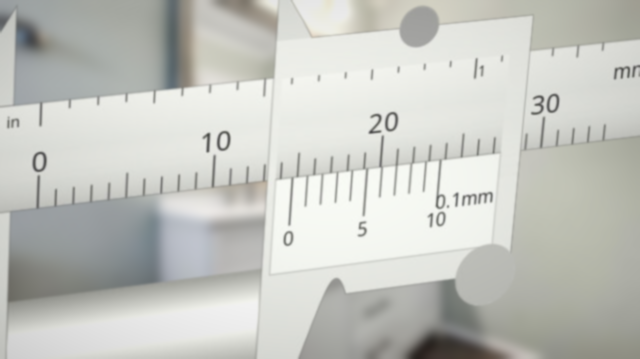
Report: 14.7 mm
